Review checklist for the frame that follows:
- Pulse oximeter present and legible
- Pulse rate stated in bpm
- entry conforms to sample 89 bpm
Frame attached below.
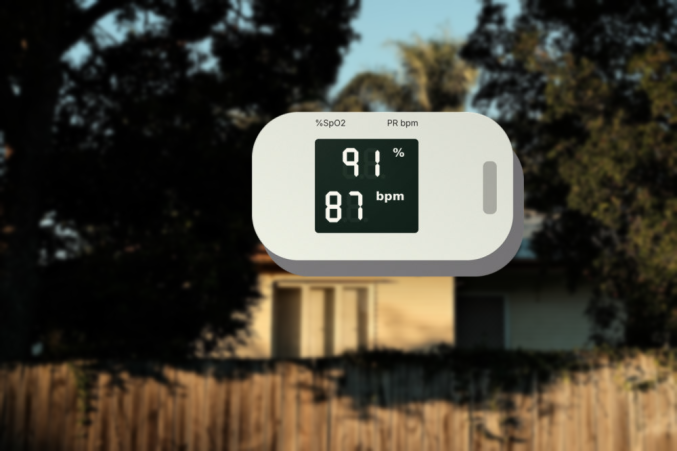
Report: 87 bpm
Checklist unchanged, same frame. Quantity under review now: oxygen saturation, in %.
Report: 91 %
